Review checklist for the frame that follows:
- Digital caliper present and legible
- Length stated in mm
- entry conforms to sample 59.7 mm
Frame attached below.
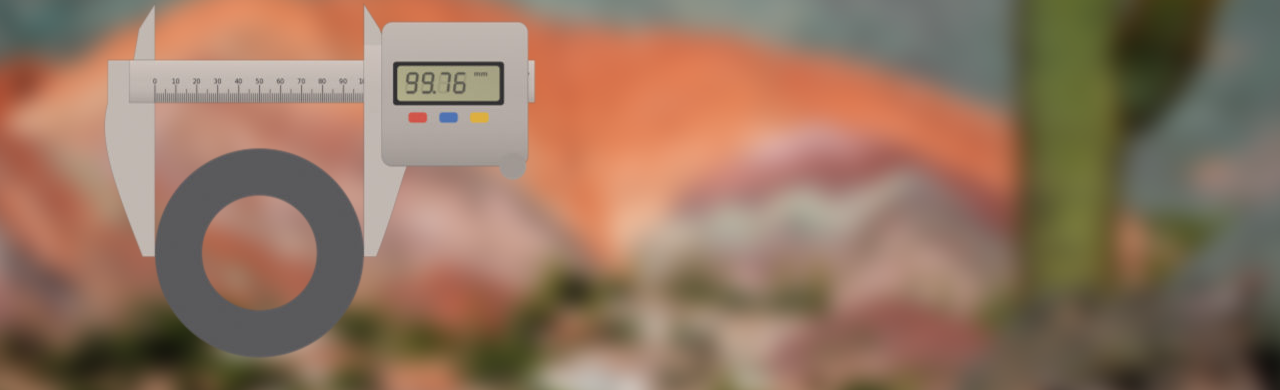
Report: 99.76 mm
